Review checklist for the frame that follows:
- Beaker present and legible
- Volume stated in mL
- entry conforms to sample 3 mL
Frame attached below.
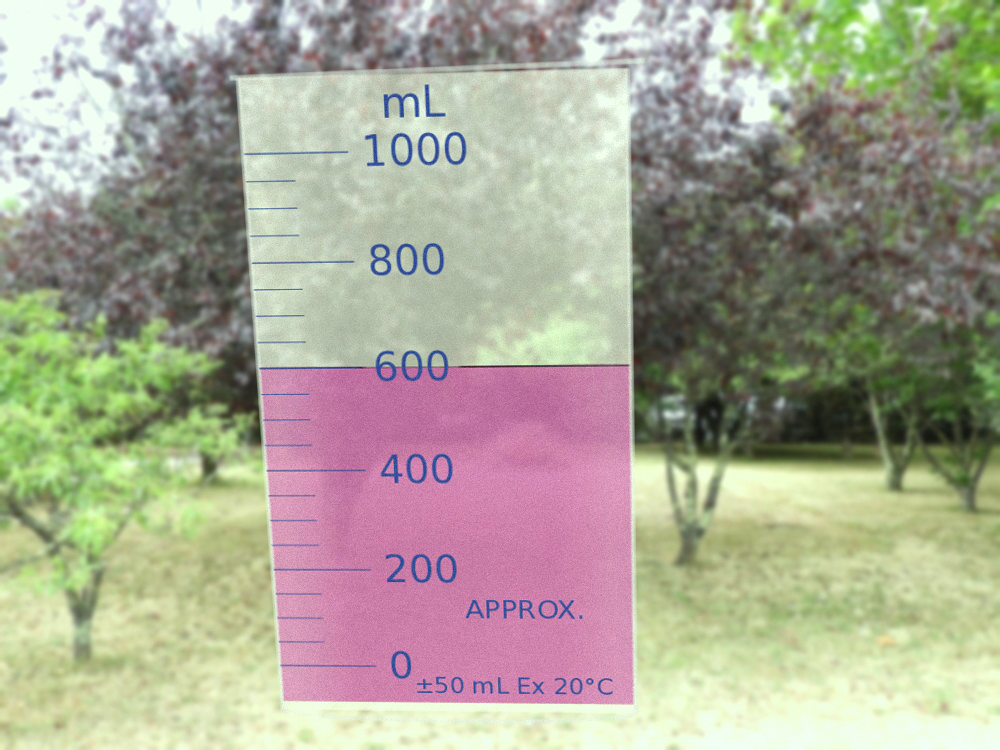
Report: 600 mL
